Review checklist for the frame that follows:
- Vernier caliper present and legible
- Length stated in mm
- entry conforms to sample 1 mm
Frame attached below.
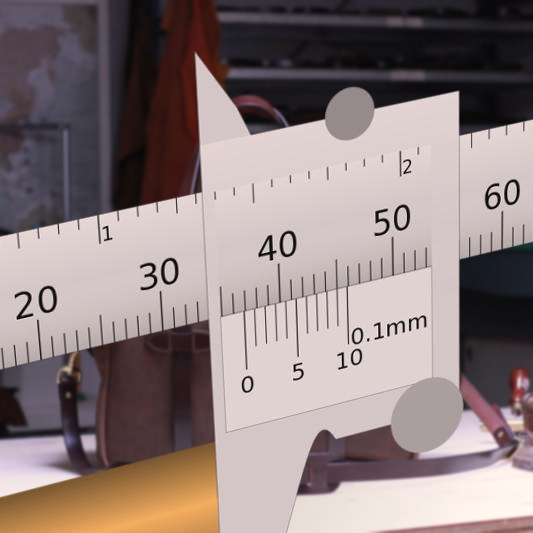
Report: 36.9 mm
